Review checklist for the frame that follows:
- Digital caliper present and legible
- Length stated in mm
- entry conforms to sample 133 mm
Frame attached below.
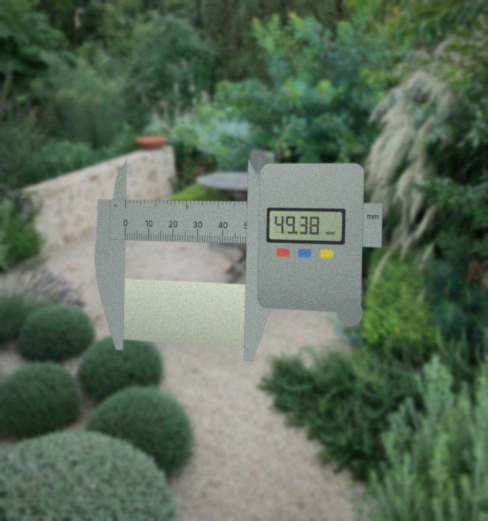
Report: 49.38 mm
